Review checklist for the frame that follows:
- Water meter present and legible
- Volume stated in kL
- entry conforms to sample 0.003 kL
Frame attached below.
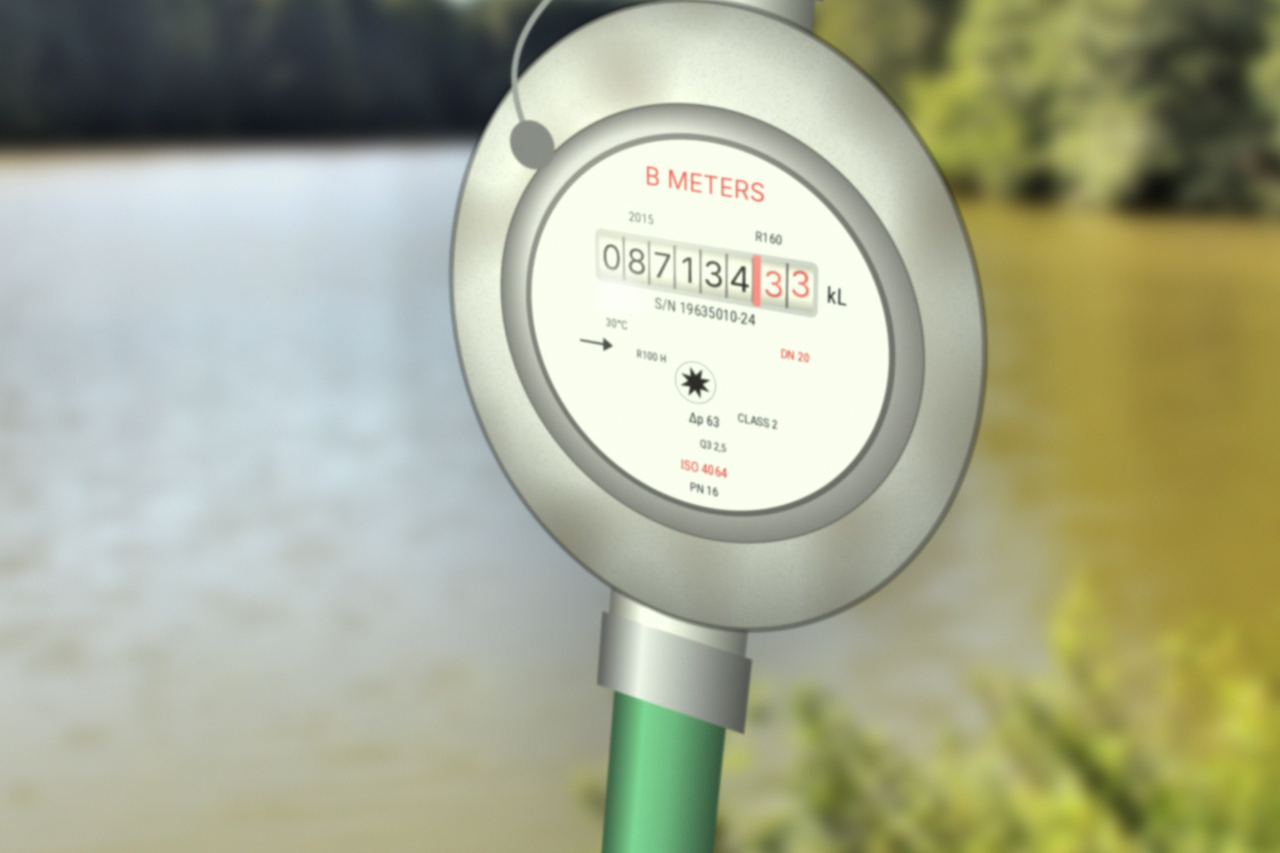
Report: 87134.33 kL
